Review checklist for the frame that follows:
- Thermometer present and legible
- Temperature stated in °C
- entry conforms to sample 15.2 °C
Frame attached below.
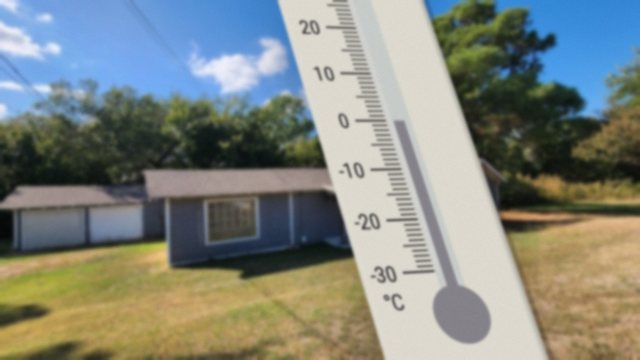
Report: 0 °C
